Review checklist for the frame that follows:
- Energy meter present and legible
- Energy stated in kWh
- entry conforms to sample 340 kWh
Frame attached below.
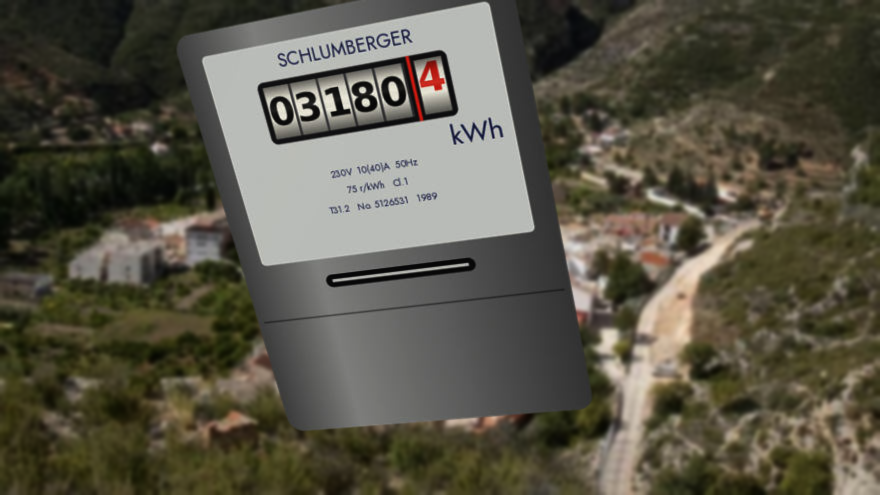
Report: 3180.4 kWh
